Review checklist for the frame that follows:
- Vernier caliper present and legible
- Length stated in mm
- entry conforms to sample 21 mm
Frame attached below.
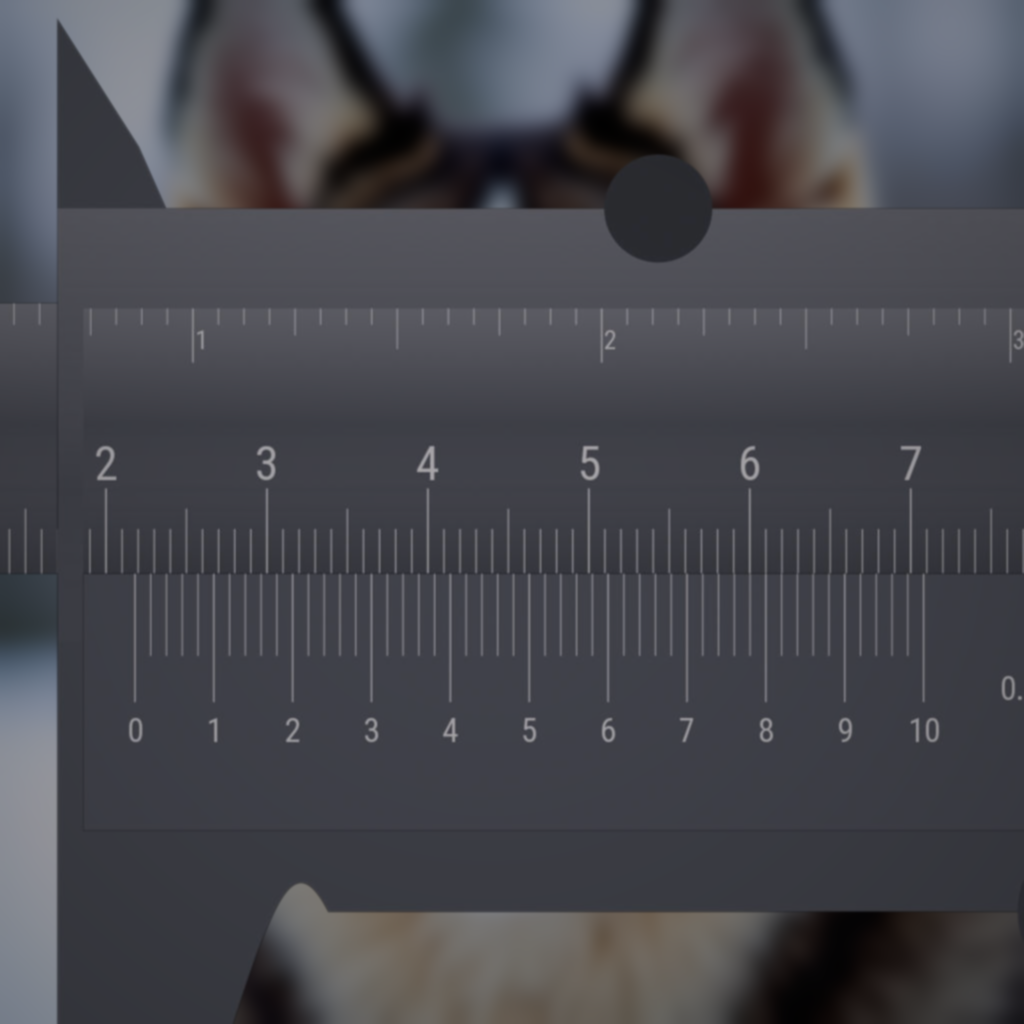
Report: 21.8 mm
